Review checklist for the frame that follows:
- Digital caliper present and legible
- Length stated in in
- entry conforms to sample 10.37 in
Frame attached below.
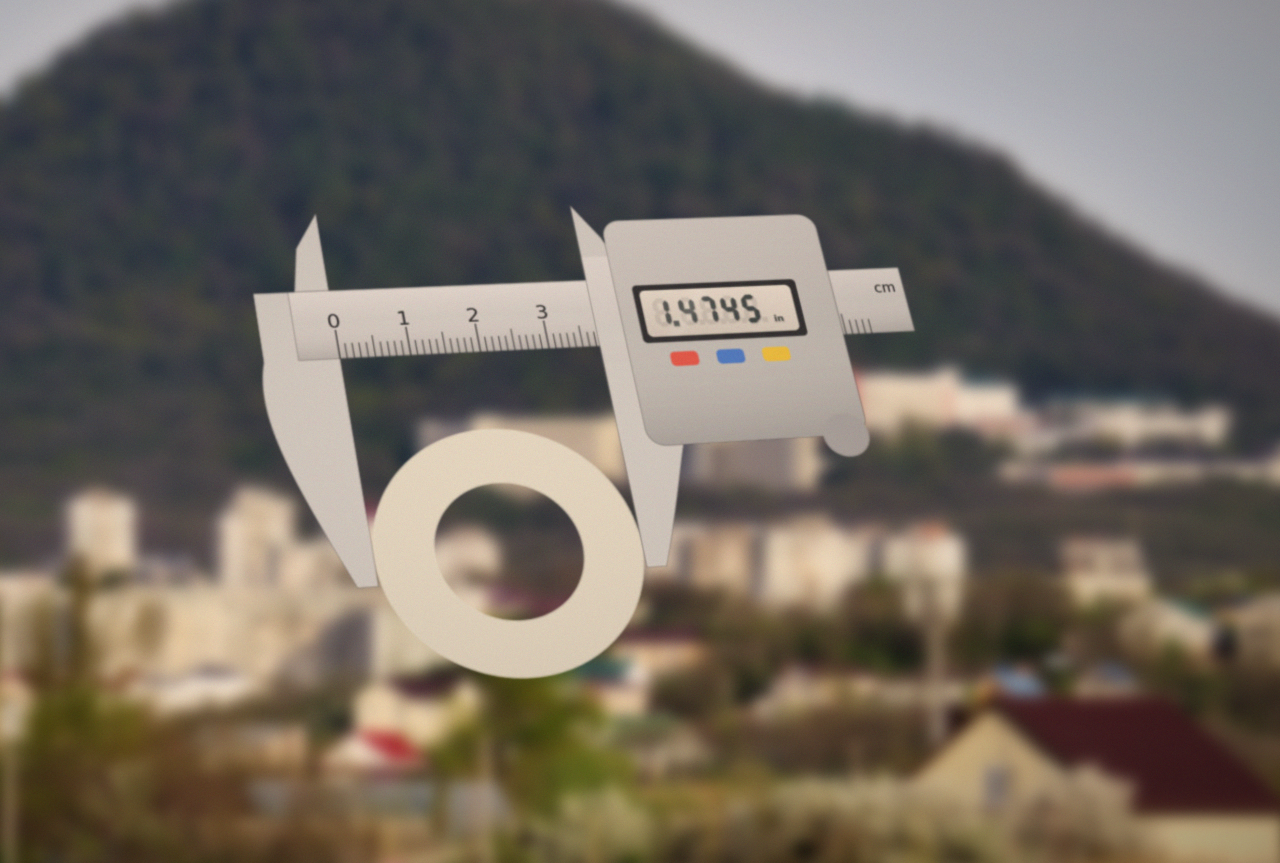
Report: 1.4745 in
